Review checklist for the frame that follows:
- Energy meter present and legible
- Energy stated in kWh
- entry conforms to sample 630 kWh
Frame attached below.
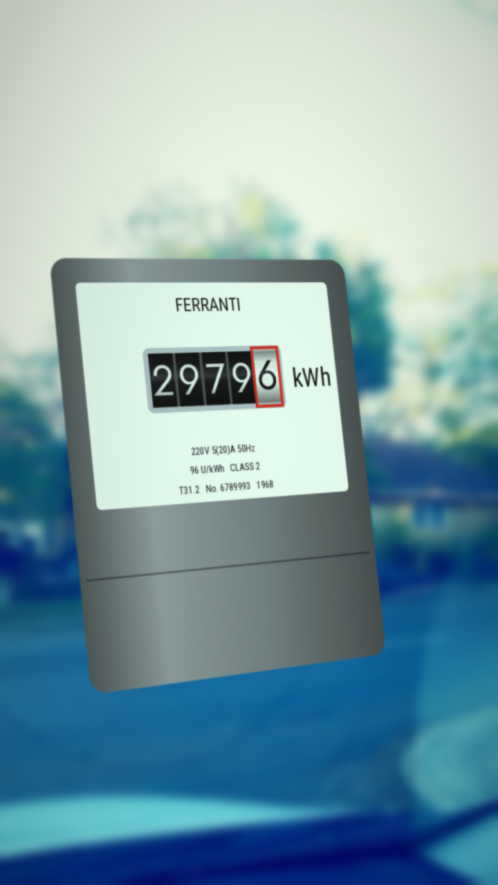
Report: 2979.6 kWh
